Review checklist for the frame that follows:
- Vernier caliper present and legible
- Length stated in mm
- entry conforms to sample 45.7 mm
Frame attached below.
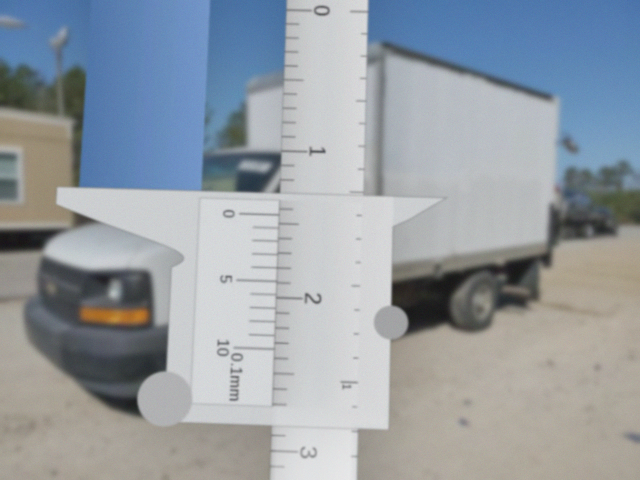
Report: 14.4 mm
